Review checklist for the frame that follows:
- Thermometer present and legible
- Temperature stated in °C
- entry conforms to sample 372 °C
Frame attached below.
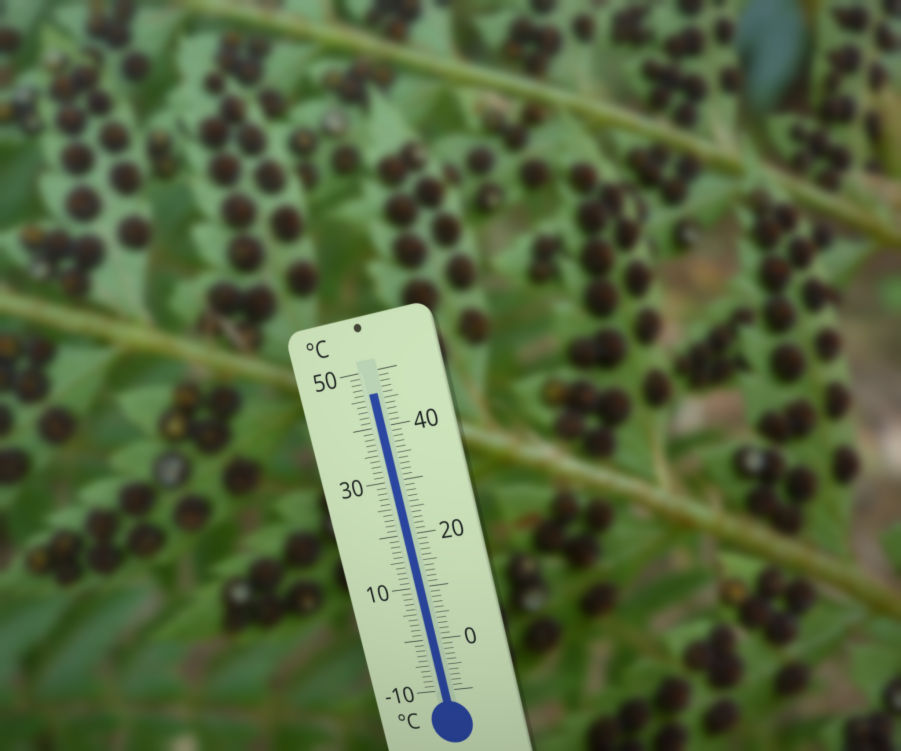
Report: 46 °C
